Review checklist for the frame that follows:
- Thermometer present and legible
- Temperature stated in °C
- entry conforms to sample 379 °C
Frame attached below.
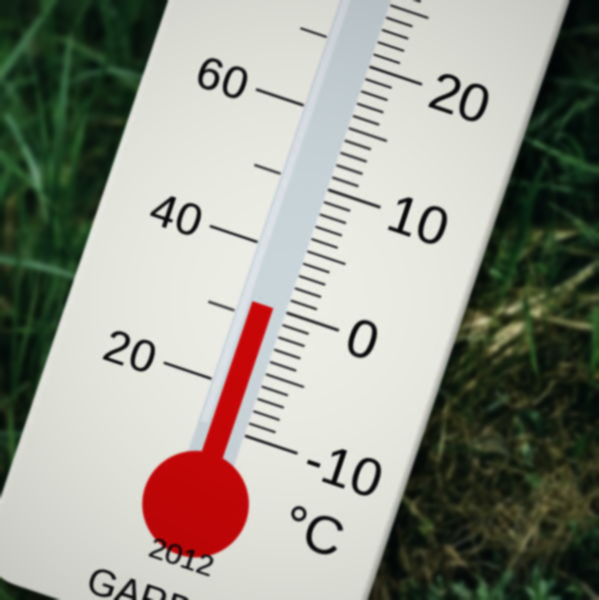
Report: 0 °C
